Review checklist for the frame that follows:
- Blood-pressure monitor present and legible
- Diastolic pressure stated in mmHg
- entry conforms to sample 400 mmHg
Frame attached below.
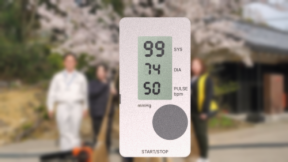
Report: 74 mmHg
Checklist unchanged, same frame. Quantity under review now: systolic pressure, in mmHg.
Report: 99 mmHg
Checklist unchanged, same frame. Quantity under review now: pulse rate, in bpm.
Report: 50 bpm
